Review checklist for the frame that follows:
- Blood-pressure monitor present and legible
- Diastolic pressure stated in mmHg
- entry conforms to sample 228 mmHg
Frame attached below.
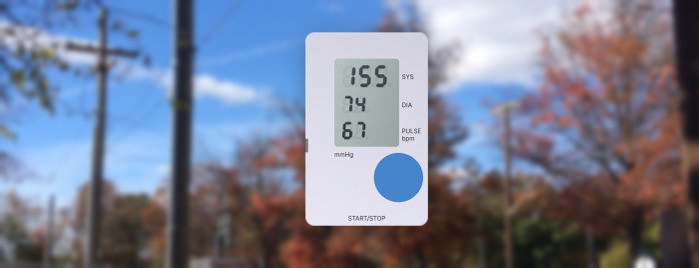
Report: 74 mmHg
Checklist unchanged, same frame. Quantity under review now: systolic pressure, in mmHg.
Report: 155 mmHg
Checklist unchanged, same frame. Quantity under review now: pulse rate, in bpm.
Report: 67 bpm
